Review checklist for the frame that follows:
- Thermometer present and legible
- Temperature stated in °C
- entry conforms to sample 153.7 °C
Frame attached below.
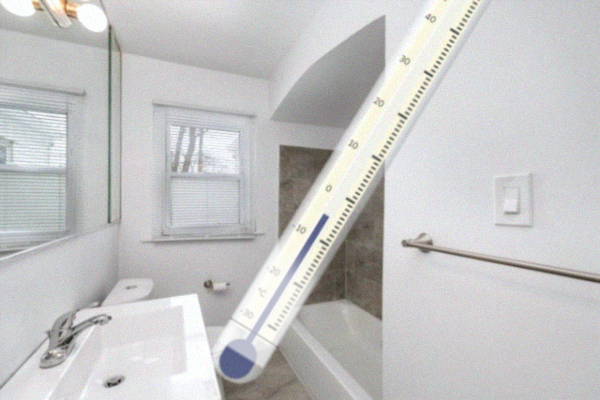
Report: -5 °C
